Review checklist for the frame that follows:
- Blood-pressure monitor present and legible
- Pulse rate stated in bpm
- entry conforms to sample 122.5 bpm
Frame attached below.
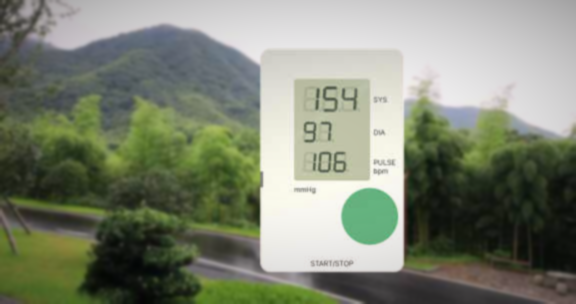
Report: 106 bpm
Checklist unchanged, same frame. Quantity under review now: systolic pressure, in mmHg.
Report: 154 mmHg
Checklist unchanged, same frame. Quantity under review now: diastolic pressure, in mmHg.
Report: 97 mmHg
